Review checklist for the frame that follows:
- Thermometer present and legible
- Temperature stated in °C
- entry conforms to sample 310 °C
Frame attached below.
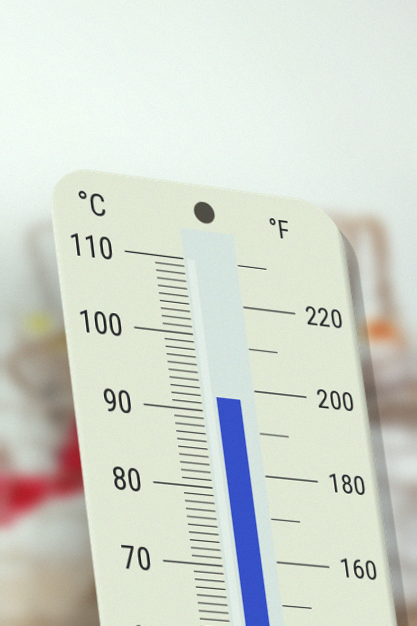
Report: 92 °C
